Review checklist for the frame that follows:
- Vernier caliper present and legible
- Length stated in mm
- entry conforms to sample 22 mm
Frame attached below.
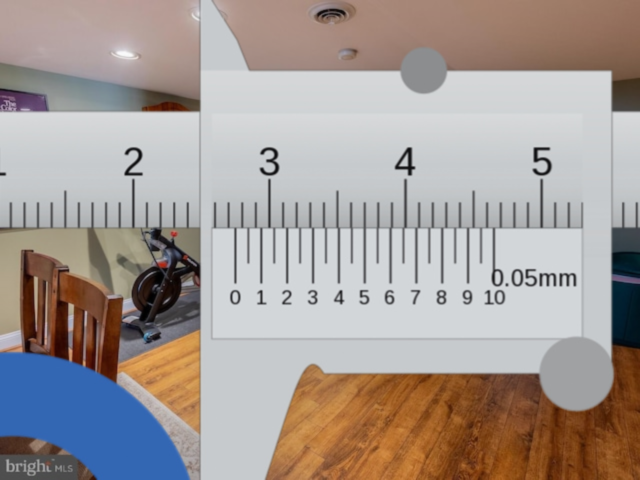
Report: 27.5 mm
